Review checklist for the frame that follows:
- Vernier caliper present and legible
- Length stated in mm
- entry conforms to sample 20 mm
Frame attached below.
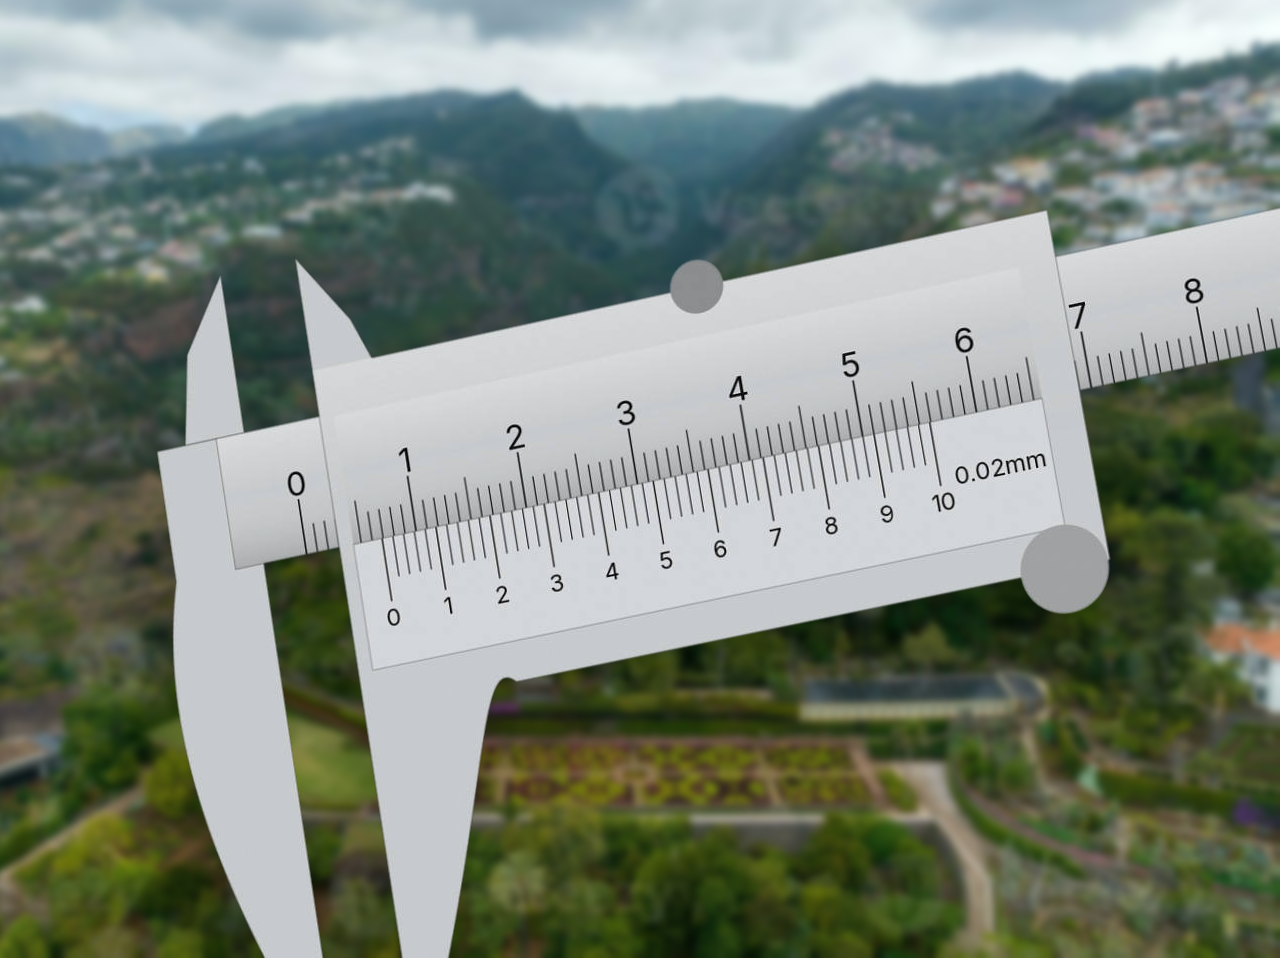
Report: 6.9 mm
